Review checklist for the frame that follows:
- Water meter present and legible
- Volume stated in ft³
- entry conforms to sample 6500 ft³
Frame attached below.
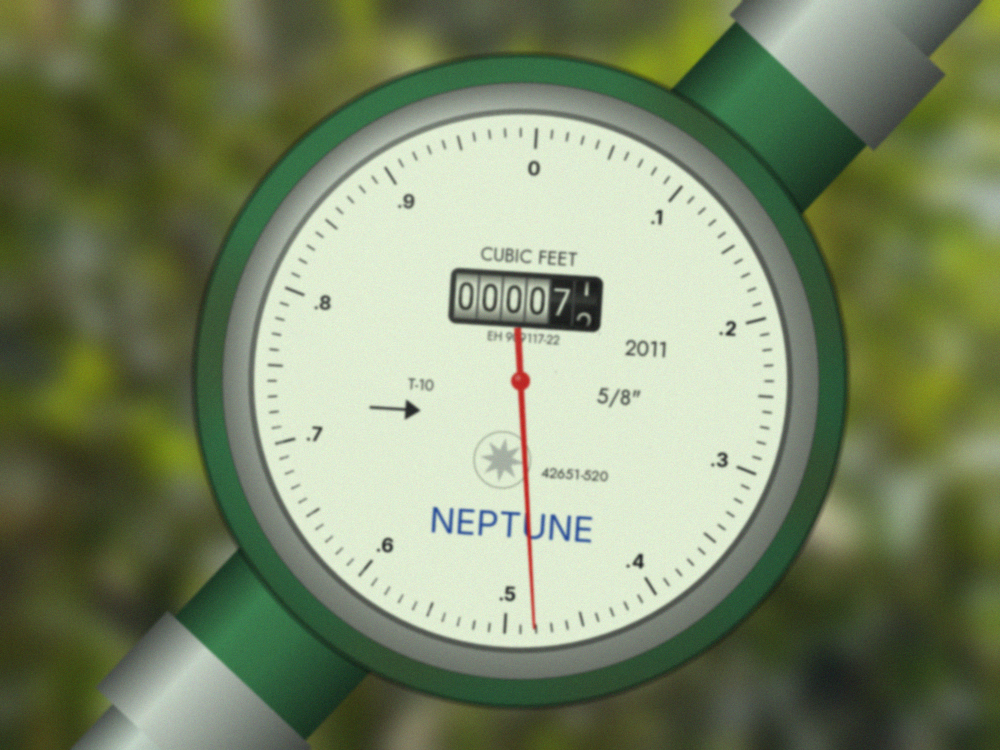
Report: 71.48 ft³
